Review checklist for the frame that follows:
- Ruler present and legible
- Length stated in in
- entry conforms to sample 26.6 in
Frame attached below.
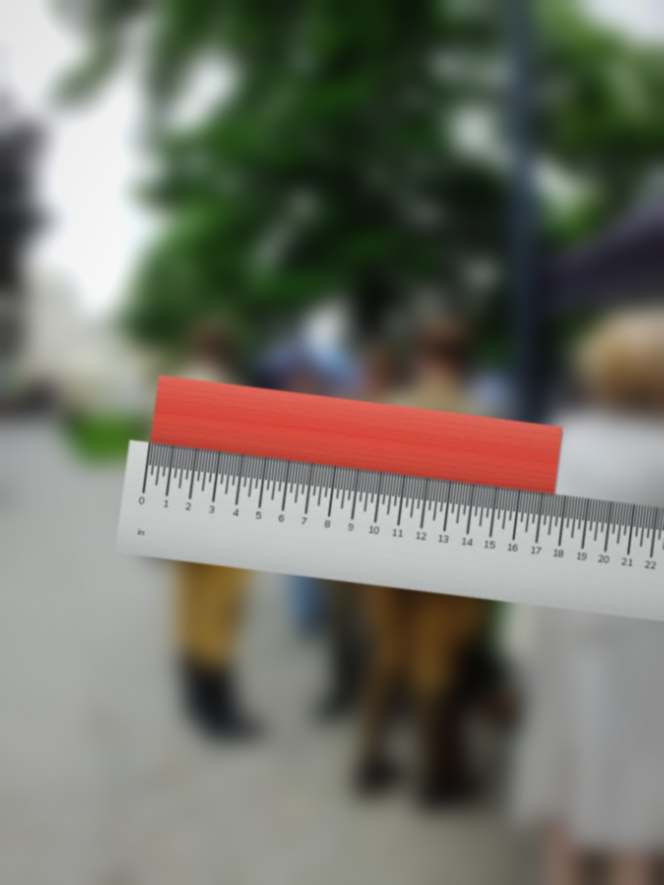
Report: 17.5 in
